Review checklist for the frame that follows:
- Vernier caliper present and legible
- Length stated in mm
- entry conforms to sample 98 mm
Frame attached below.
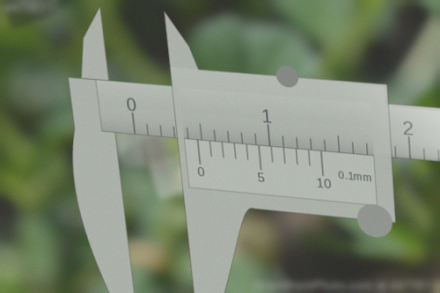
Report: 4.7 mm
